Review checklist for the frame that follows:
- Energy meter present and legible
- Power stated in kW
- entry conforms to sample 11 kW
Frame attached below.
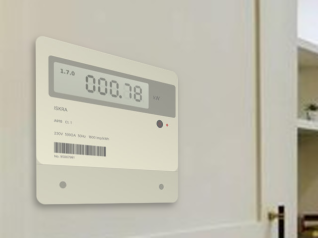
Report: 0.78 kW
